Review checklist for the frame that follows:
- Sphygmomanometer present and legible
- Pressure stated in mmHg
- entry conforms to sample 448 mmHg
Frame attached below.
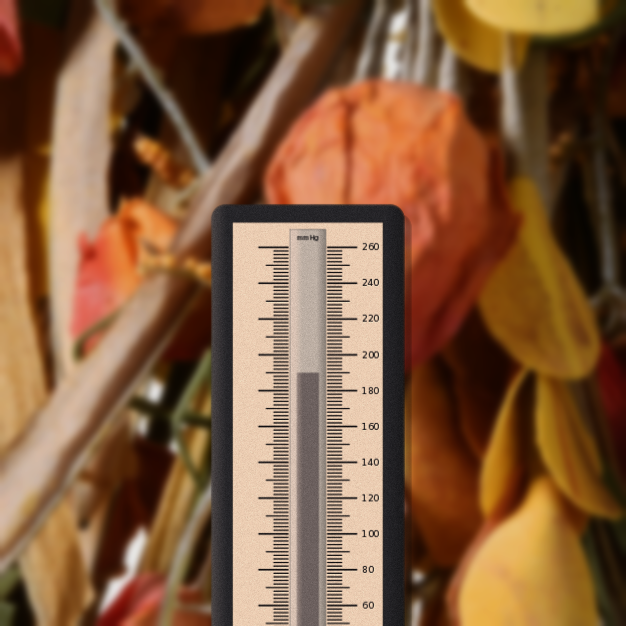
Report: 190 mmHg
